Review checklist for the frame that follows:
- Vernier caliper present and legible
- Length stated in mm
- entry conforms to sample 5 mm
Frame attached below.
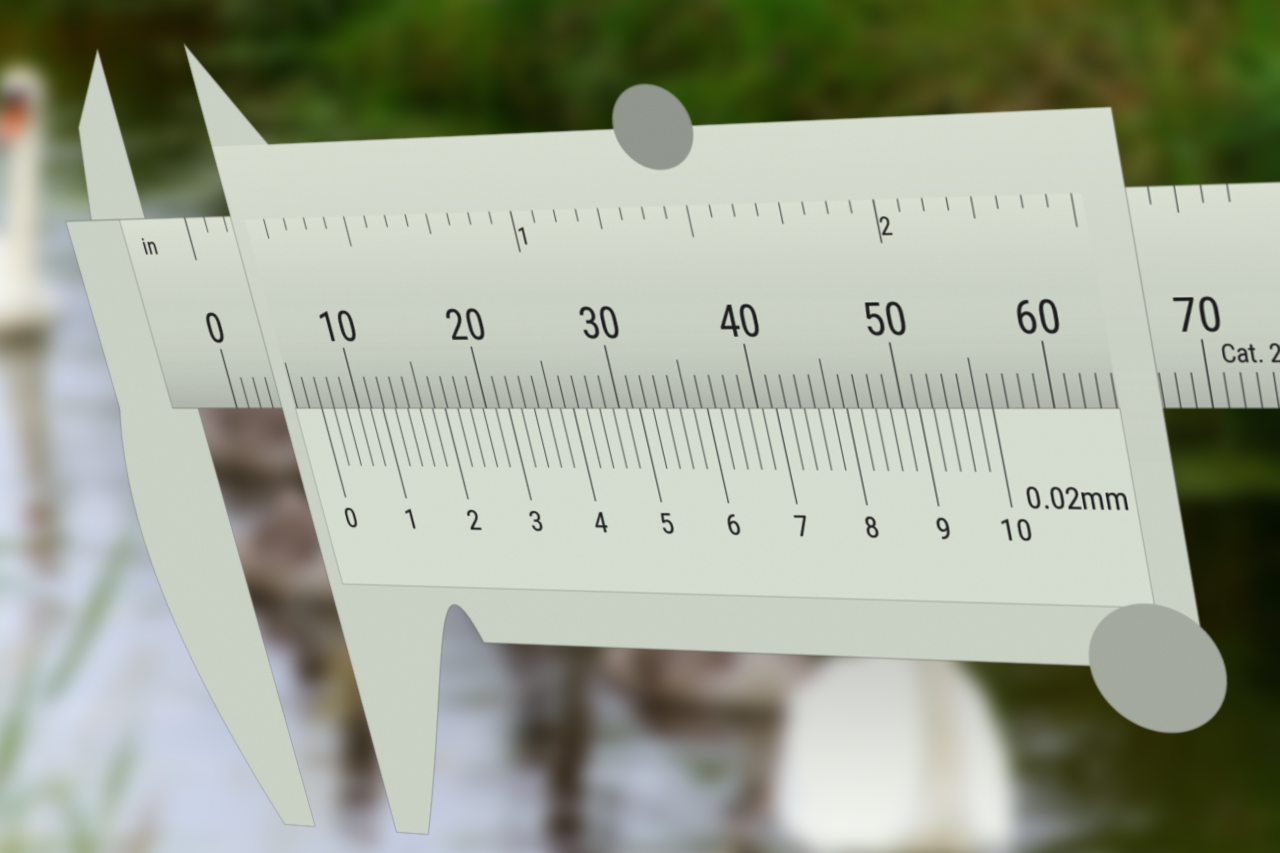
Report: 7.0 mm
